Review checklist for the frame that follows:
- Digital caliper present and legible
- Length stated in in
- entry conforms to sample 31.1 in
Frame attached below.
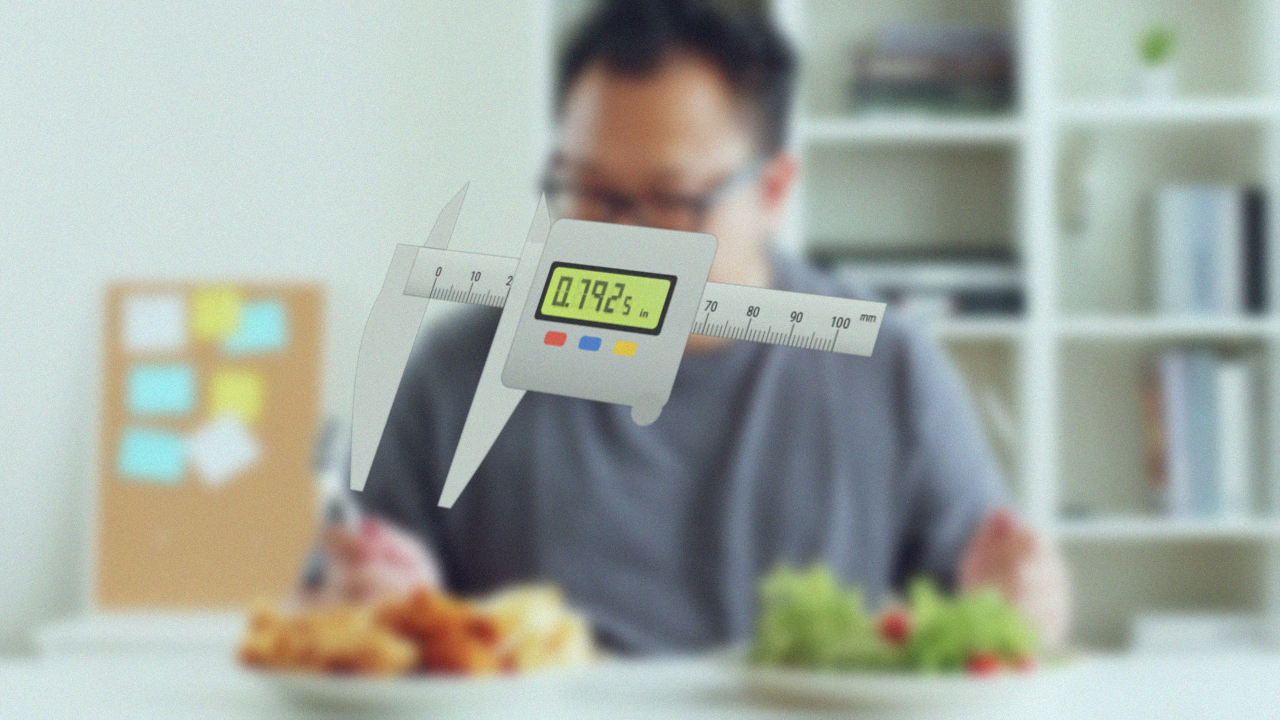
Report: 0.7925 in
